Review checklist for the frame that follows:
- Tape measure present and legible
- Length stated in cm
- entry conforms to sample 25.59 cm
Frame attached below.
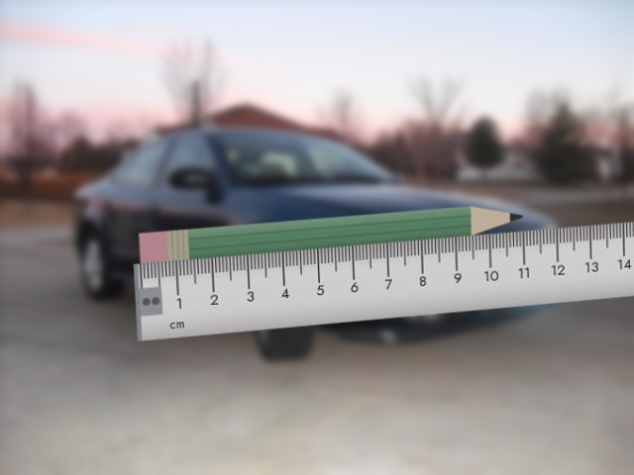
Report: 11 cm
